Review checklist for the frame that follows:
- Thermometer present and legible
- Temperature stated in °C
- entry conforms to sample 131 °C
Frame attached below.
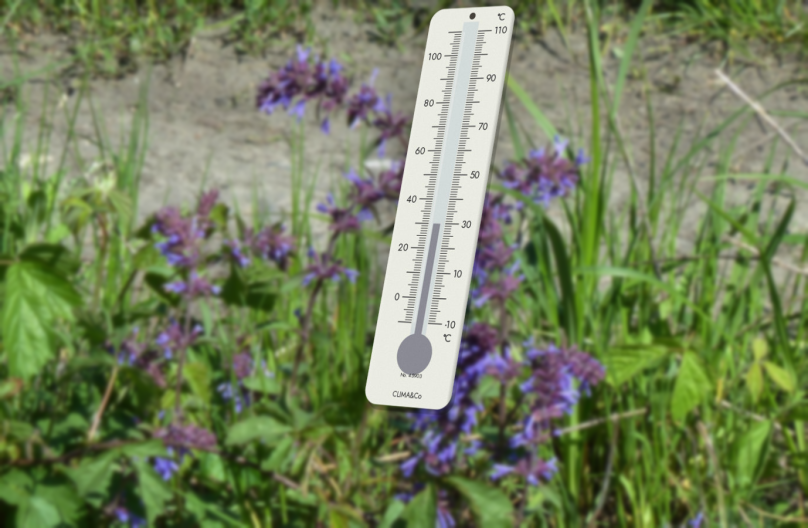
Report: 30 °C
